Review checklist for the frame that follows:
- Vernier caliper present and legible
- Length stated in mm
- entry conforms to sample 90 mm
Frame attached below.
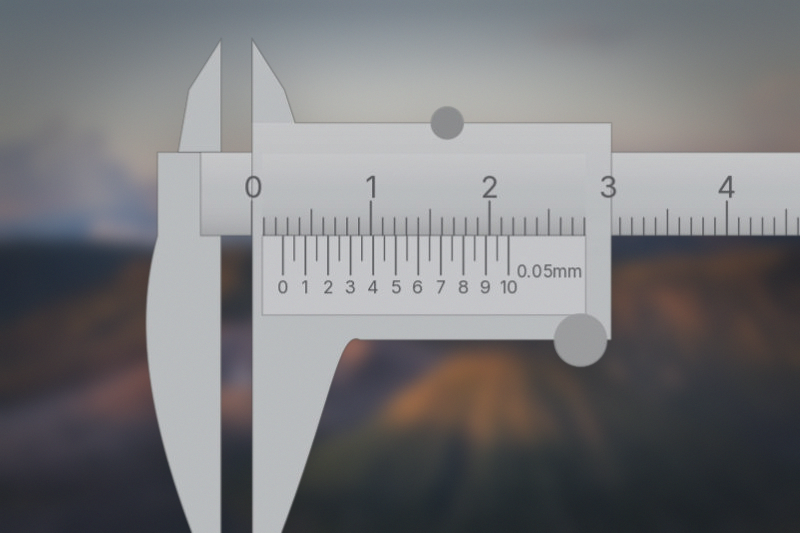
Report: 2.6 mm
